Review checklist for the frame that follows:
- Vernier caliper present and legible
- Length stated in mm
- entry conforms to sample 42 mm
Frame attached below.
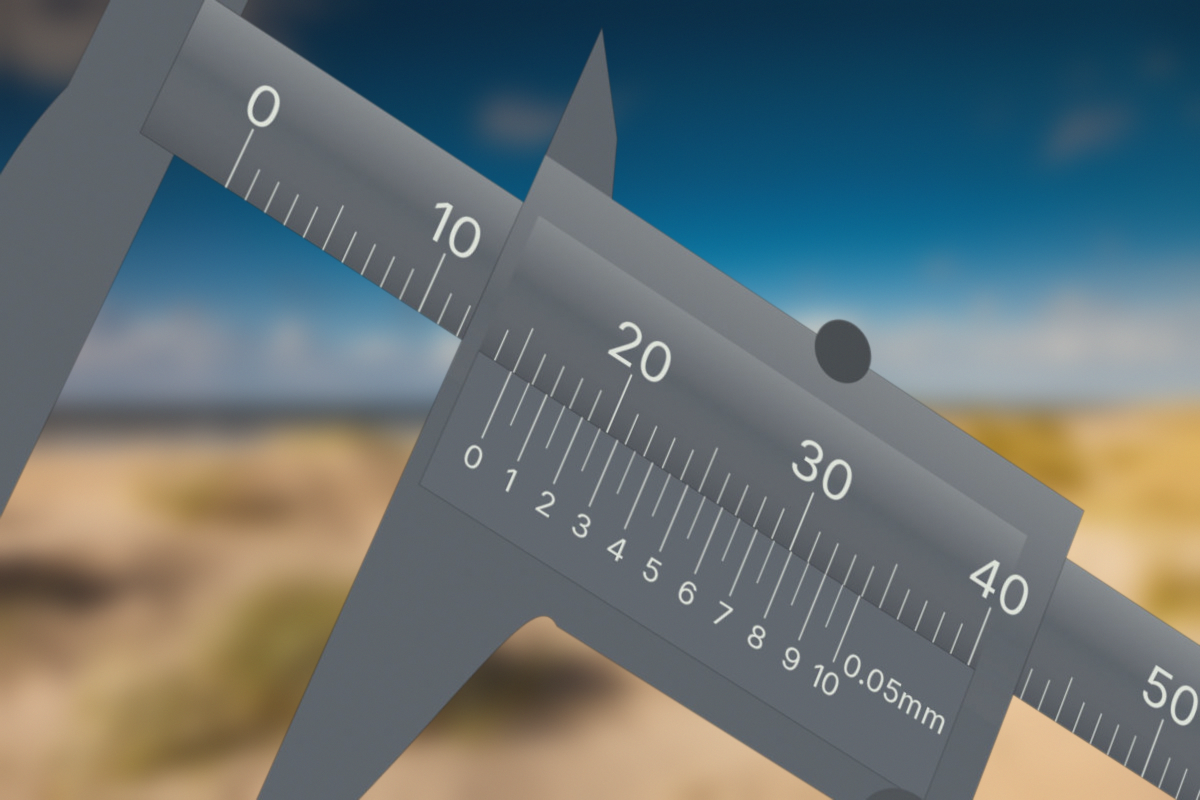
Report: 14.9 mm
